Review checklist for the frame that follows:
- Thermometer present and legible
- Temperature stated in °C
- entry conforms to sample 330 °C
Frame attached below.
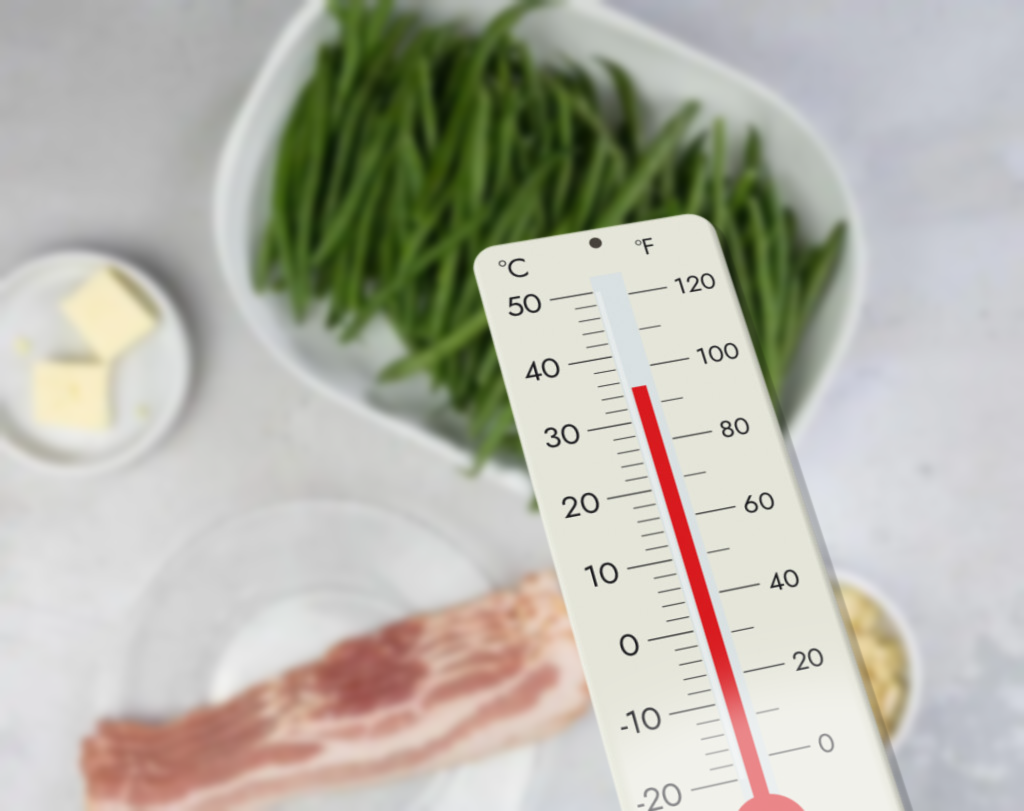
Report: 35 °C
